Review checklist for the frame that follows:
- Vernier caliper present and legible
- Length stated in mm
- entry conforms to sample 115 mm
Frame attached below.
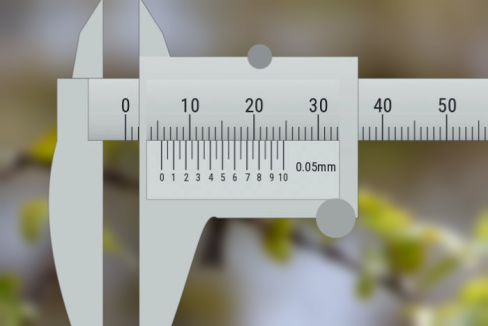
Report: 5.6 mm
